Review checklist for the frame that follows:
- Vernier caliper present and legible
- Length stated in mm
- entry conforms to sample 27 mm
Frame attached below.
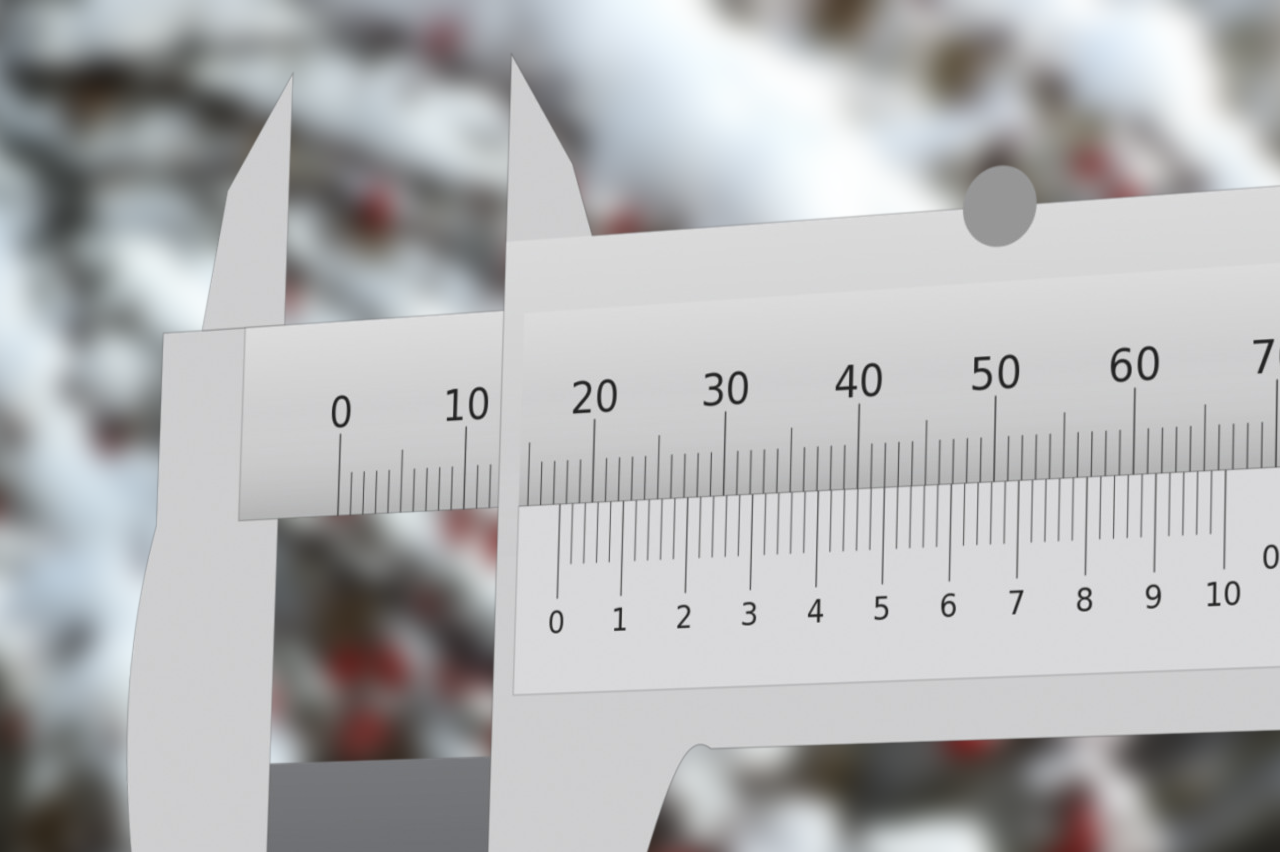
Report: 17.5 mm
